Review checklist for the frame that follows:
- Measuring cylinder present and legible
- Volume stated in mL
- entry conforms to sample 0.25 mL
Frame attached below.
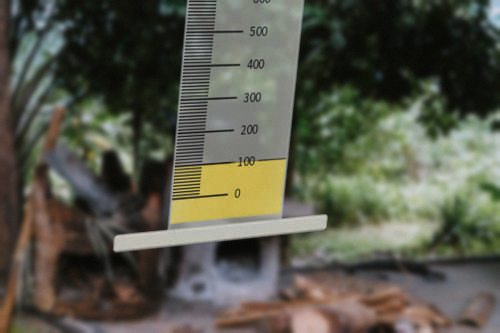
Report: 100 mL
